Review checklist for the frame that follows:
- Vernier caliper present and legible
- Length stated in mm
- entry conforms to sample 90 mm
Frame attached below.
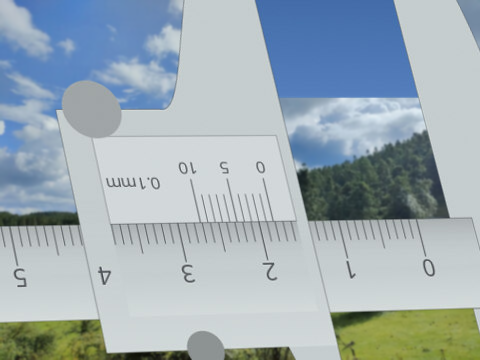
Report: 18.2 mm
